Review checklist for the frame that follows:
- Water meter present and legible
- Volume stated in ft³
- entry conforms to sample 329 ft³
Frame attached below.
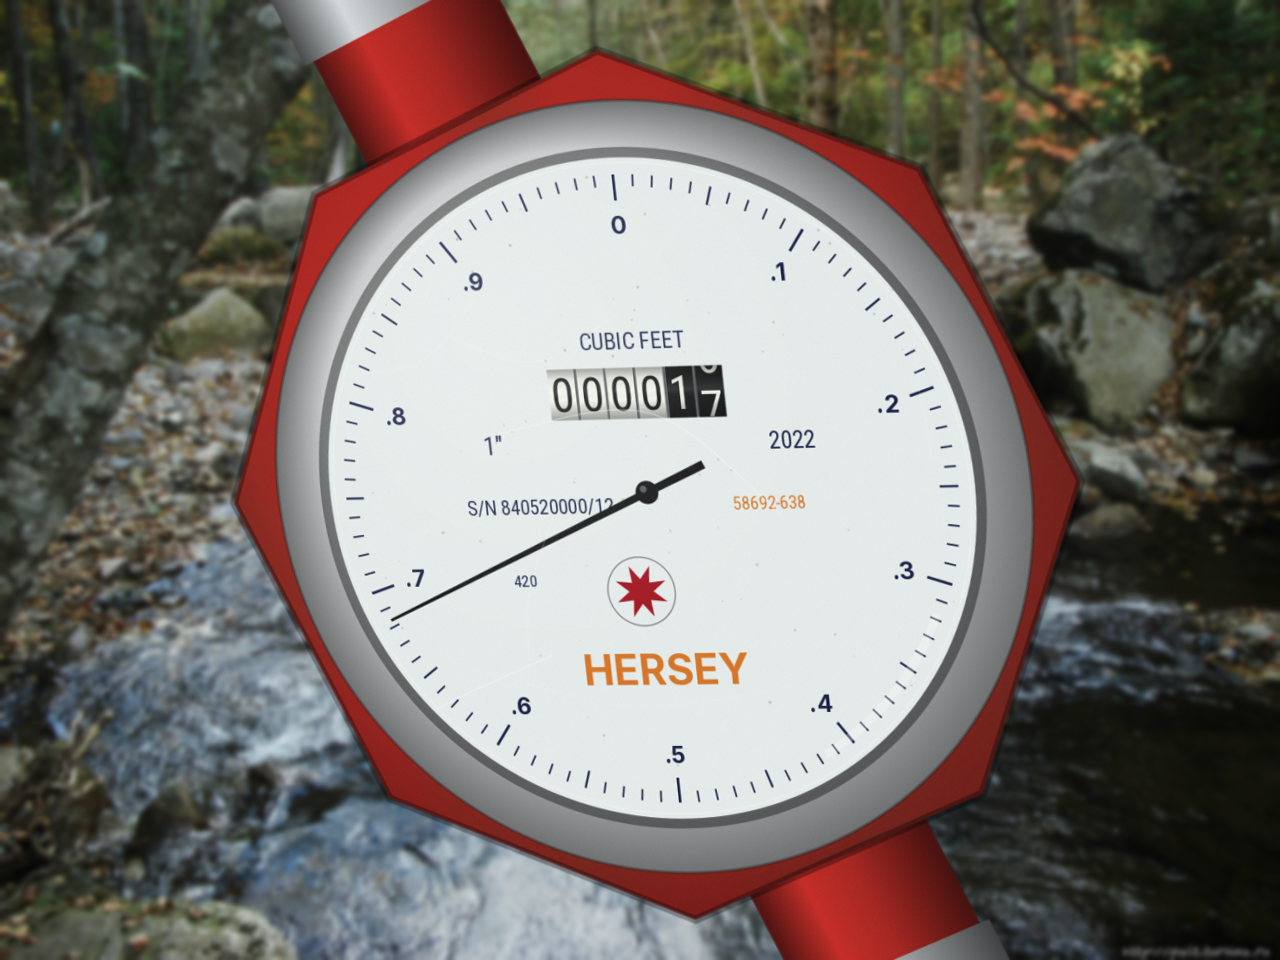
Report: 16.68 ft³
